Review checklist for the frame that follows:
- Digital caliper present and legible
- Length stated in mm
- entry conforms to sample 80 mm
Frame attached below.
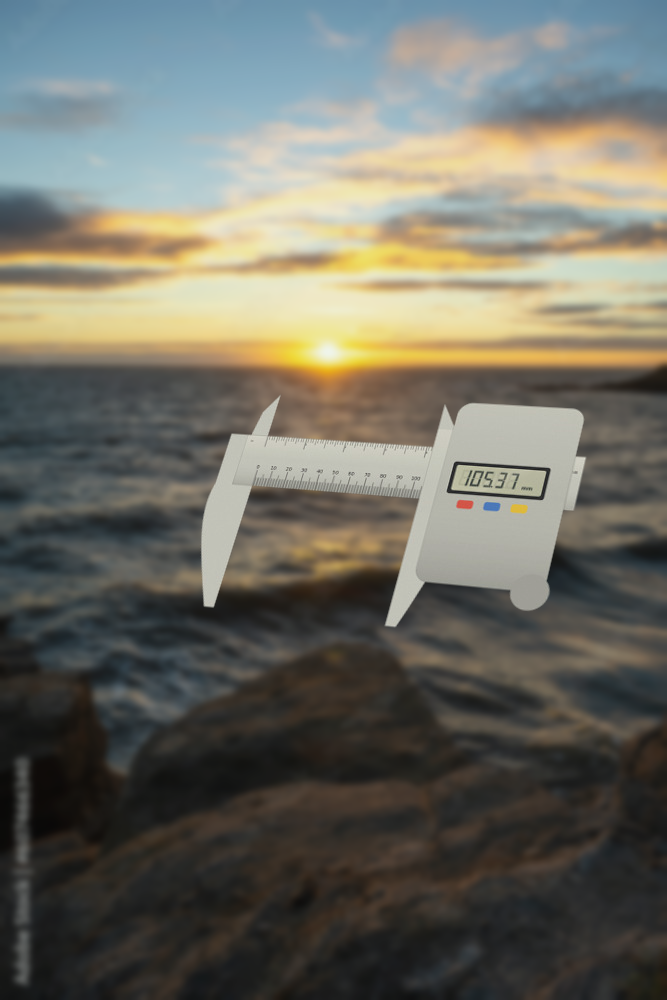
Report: 105.37 mm
